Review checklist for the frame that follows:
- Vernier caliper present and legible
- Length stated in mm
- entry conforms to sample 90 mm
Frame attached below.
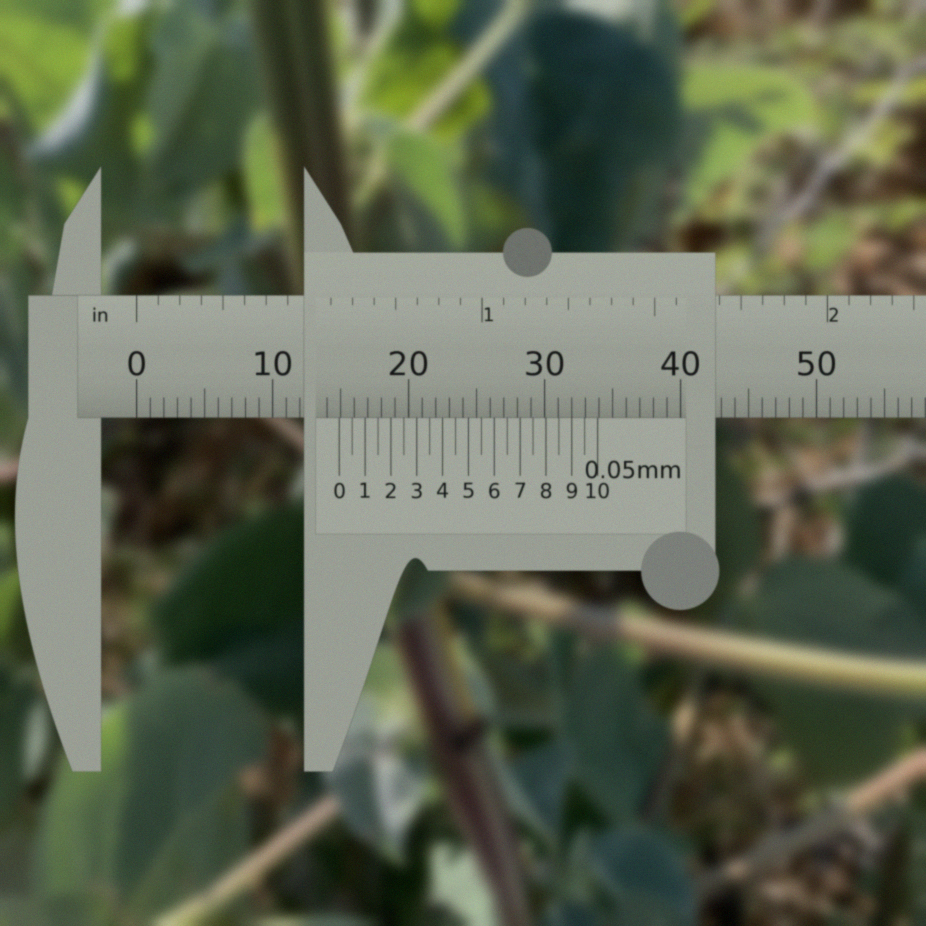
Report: 14.9 mm
